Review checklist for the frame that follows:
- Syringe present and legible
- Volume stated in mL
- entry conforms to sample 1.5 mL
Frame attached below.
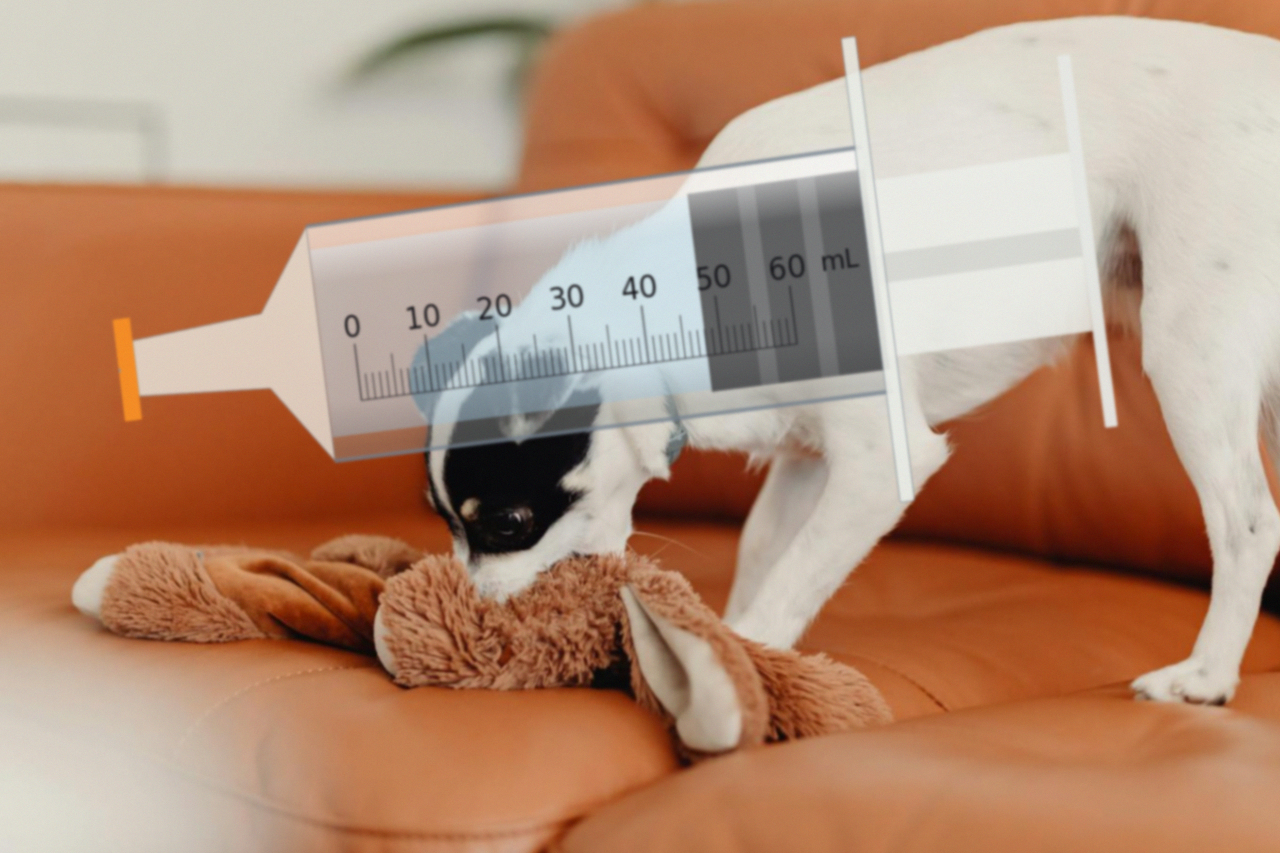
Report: 48 mL
